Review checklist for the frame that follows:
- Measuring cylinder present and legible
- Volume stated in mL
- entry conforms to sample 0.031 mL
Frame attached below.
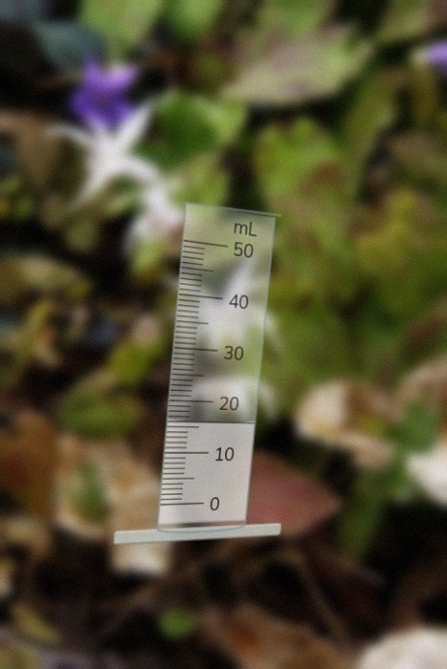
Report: 16 mL
